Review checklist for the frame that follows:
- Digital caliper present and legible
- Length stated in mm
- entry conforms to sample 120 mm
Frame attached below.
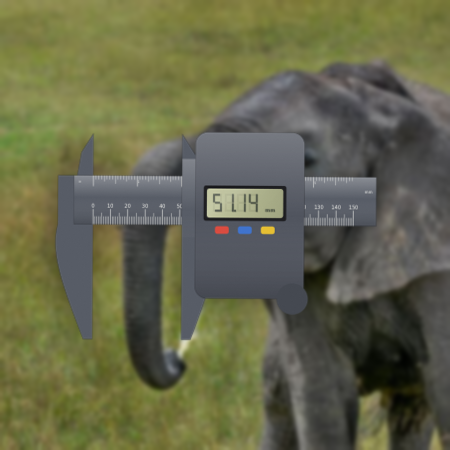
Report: 51.14 mm
